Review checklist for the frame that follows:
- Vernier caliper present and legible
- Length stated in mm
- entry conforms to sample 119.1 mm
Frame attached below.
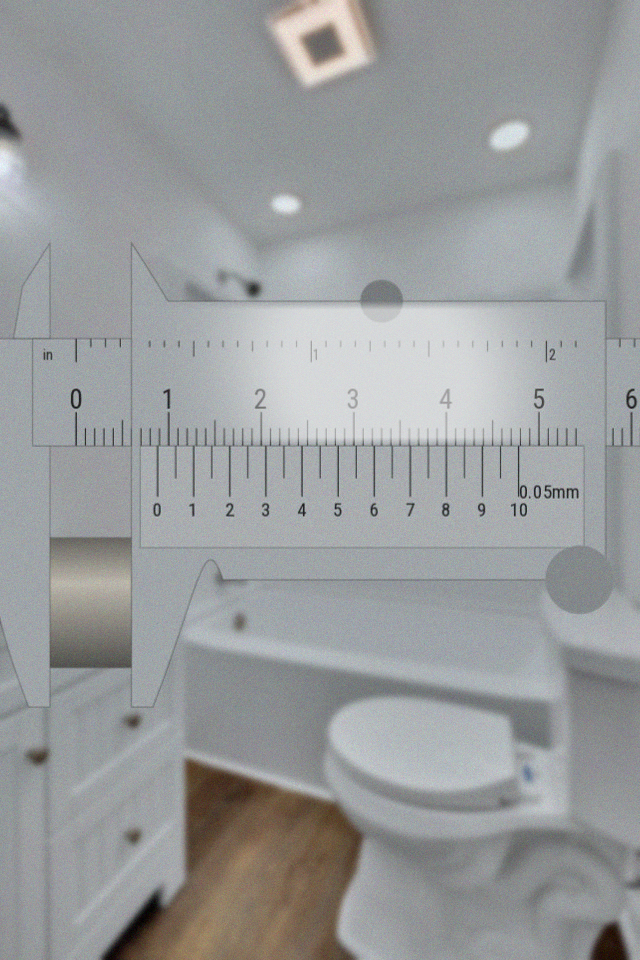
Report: 8.8 mm
